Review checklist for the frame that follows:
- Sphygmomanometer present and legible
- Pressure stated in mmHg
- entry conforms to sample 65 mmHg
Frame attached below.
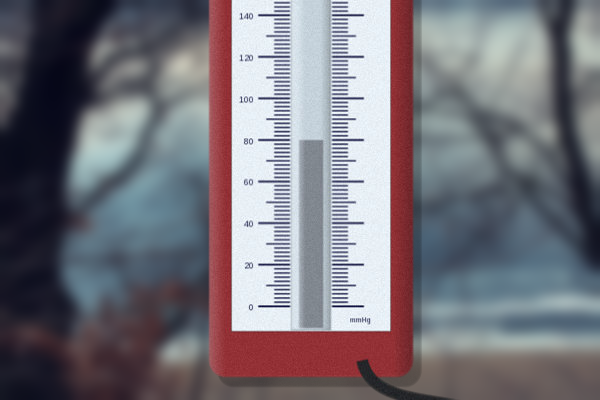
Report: 80 mmHg
